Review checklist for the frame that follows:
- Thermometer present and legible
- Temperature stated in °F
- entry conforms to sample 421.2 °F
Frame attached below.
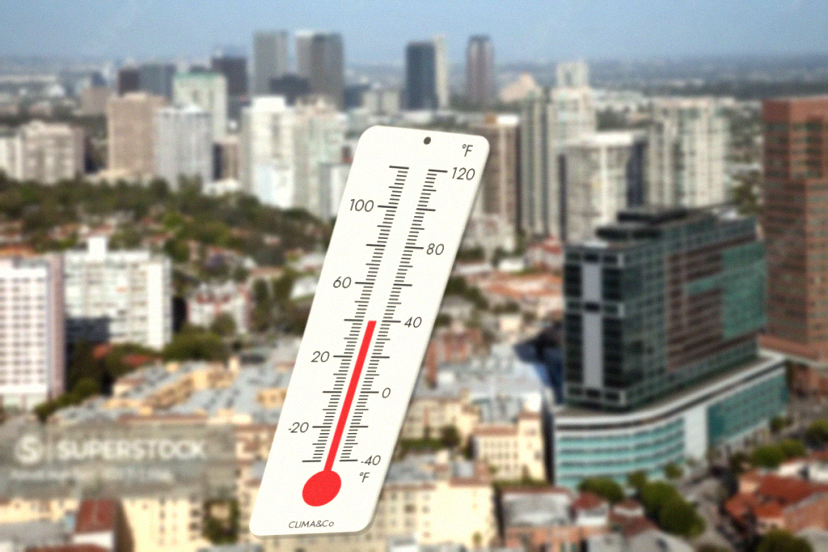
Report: 40 °F
